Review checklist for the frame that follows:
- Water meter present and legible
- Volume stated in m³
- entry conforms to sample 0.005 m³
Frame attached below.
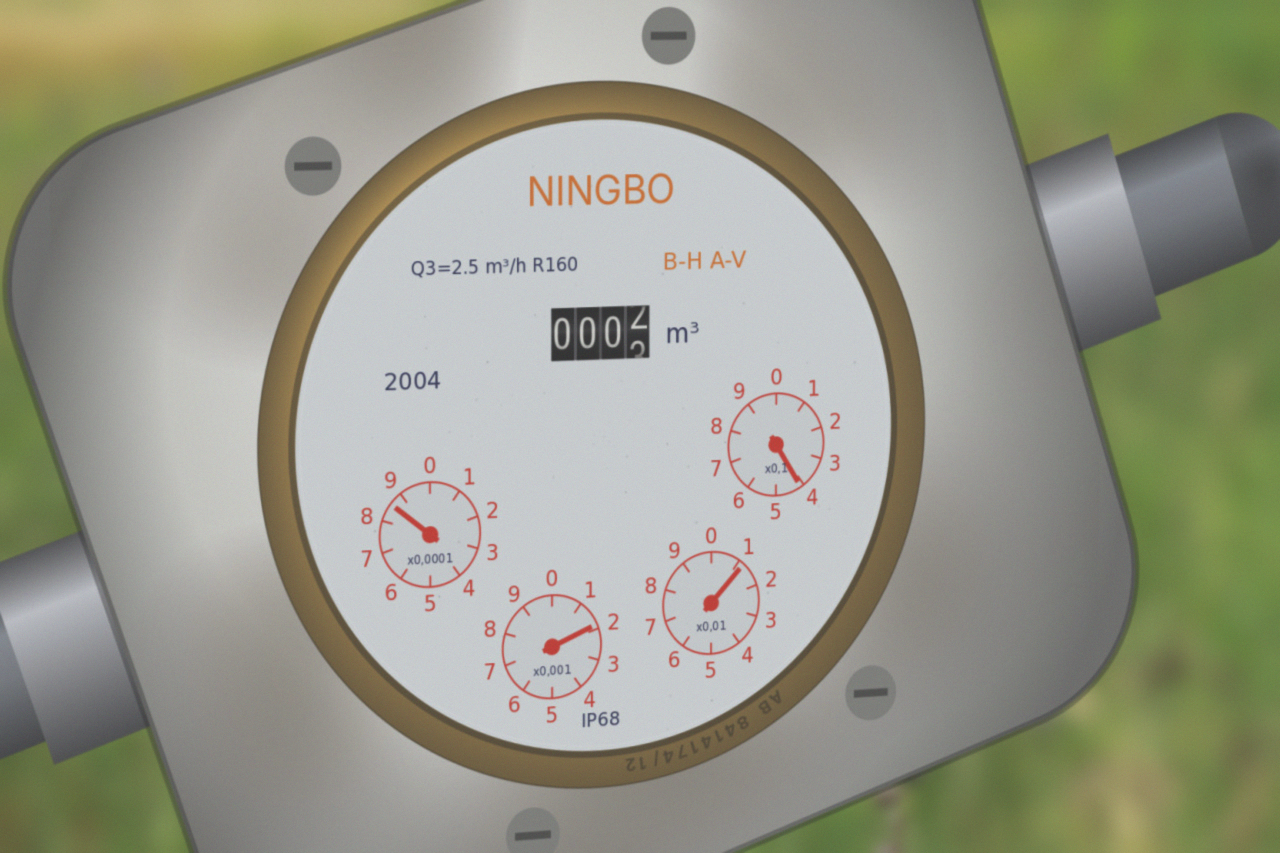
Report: 2.4118 m³
